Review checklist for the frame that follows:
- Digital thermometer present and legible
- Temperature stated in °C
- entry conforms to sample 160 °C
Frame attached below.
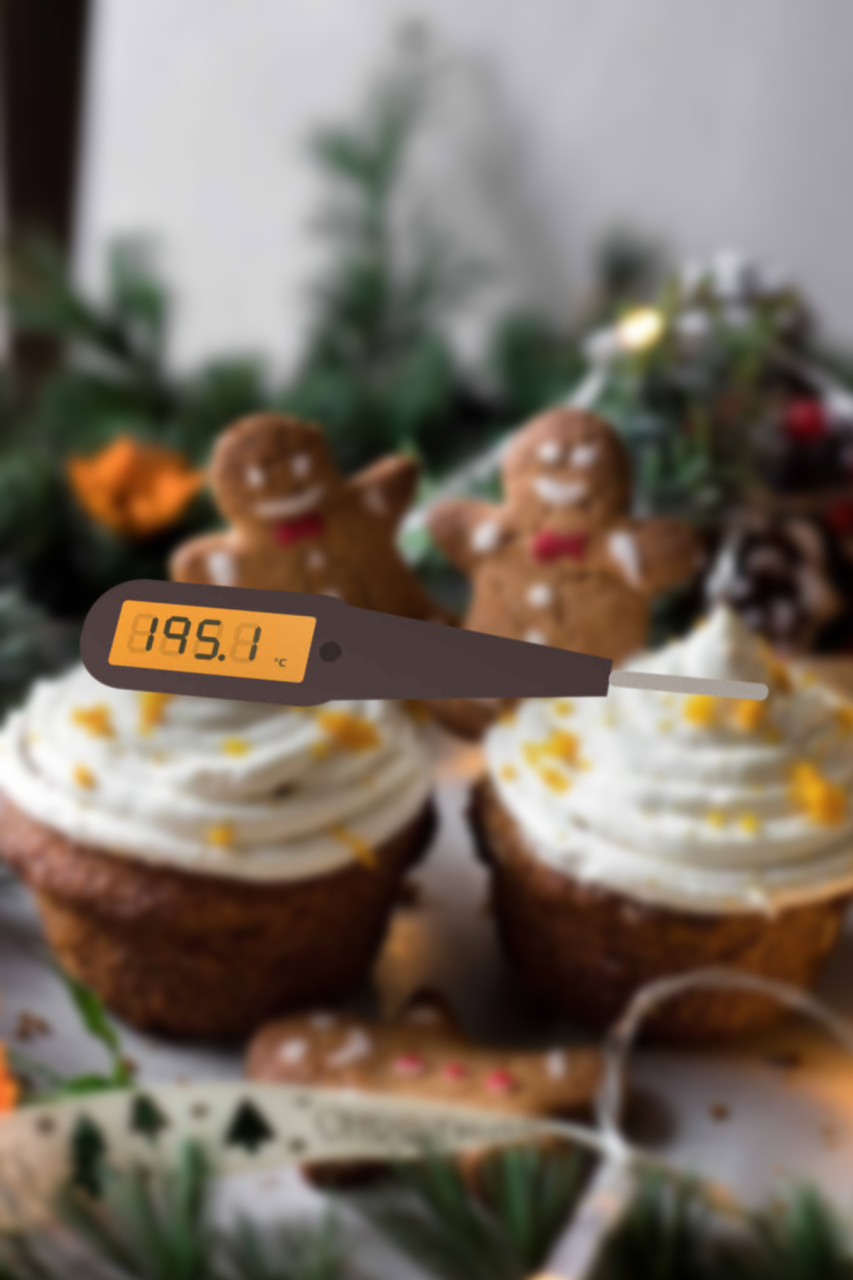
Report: 195.1 °C
